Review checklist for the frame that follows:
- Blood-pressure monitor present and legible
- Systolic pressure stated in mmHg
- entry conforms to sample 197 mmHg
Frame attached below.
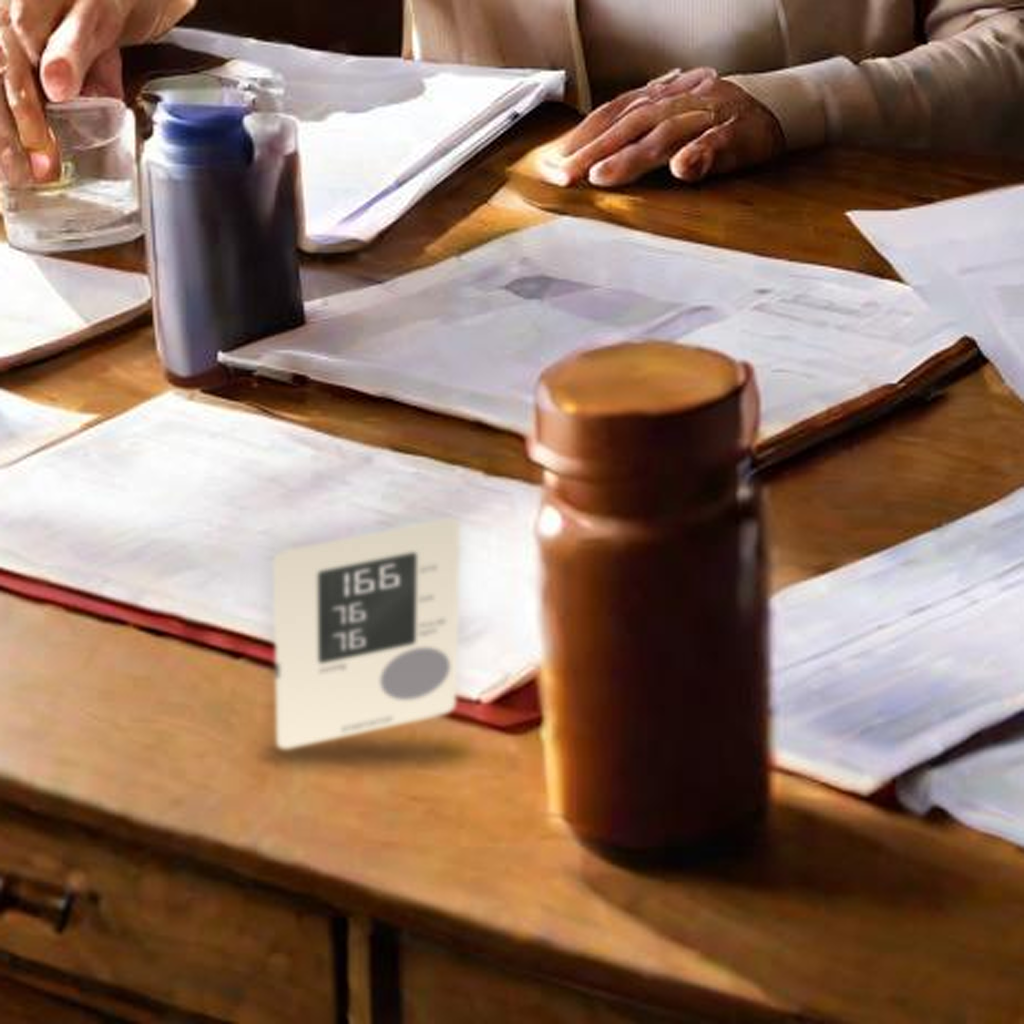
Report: 166 mmHg
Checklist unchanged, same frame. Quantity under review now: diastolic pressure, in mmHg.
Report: 76 mmHg
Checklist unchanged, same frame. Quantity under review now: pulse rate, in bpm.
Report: 76 bpm
